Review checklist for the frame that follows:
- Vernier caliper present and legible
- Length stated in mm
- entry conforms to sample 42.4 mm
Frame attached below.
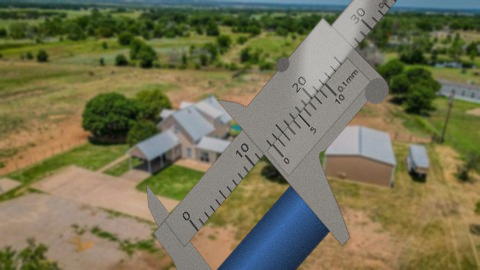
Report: 13.2 mm
